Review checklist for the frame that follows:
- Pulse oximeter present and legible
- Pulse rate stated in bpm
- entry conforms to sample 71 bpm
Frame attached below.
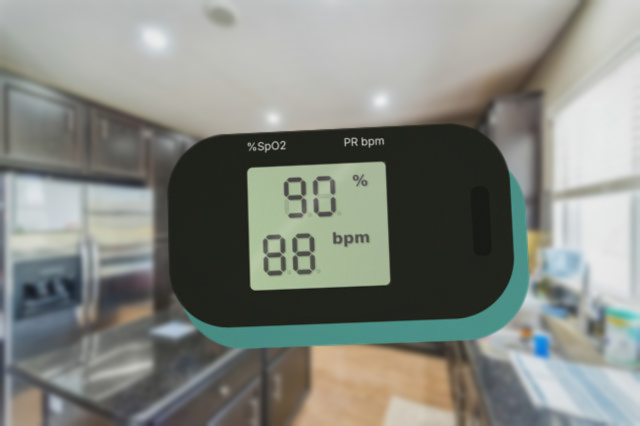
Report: 88 bpm
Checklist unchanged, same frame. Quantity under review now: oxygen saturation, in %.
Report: 90 %
